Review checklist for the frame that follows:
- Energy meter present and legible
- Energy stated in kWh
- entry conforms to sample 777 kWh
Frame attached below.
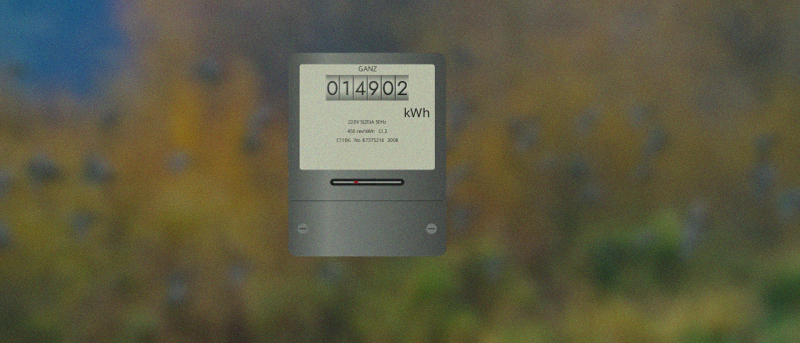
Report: 14902 kWh
